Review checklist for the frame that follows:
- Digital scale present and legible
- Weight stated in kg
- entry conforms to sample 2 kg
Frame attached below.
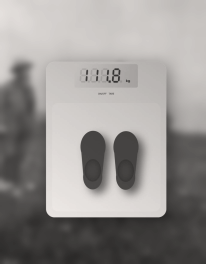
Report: 111.8 kg
